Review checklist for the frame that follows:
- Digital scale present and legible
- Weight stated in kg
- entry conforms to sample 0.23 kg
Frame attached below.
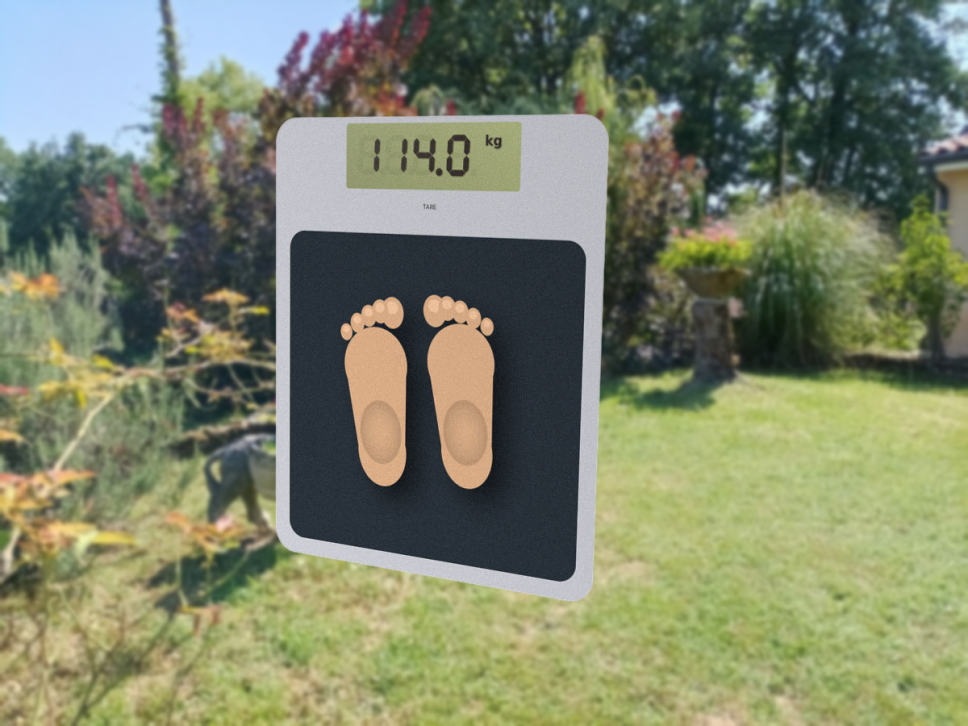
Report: 114.0 kg
